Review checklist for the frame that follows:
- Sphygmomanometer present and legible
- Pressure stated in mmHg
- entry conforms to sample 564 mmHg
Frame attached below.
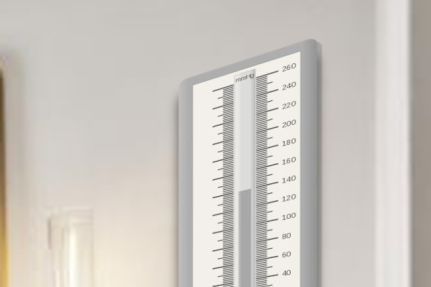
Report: 140 mmHg
